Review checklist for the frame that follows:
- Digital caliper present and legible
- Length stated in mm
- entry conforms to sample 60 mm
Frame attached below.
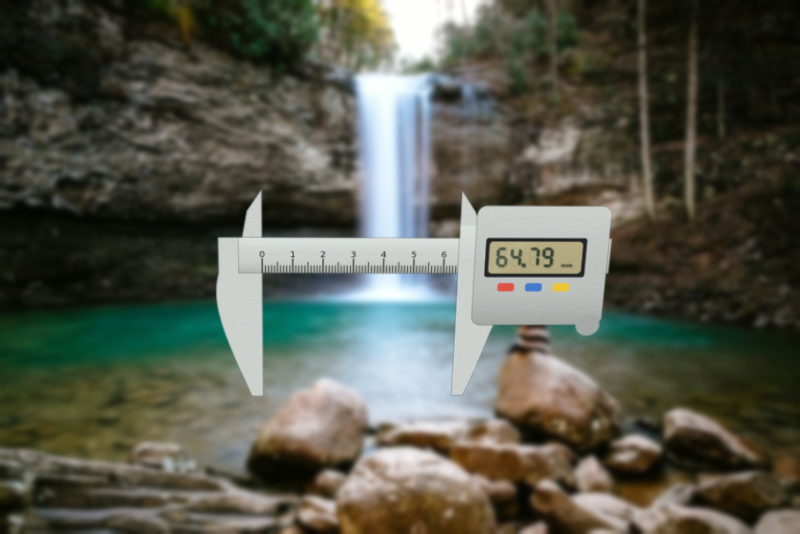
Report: 64.79 mm
